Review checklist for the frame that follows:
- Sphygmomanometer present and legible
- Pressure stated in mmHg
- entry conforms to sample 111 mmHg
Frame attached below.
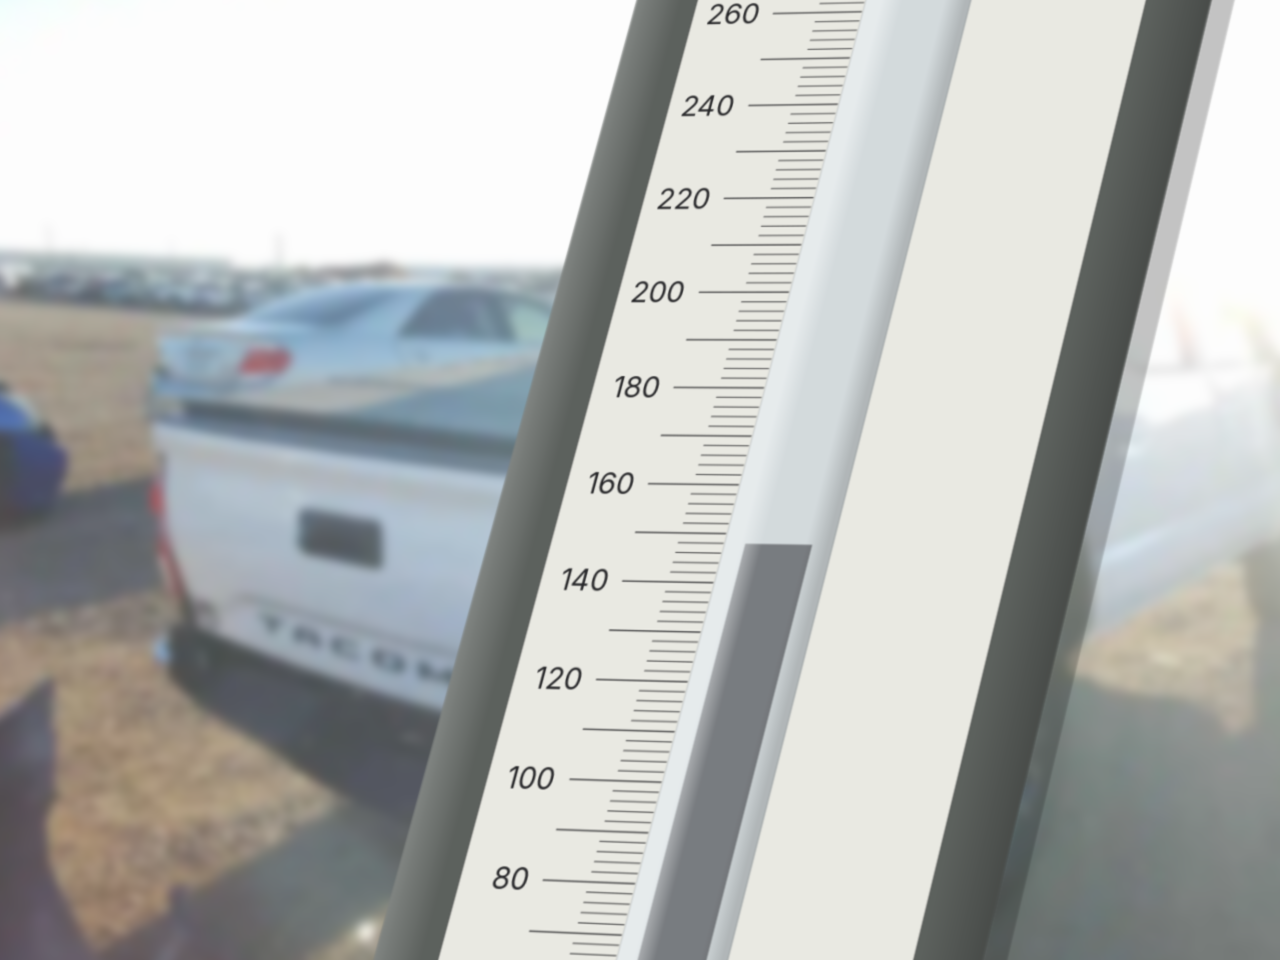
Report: 148 mmHg
